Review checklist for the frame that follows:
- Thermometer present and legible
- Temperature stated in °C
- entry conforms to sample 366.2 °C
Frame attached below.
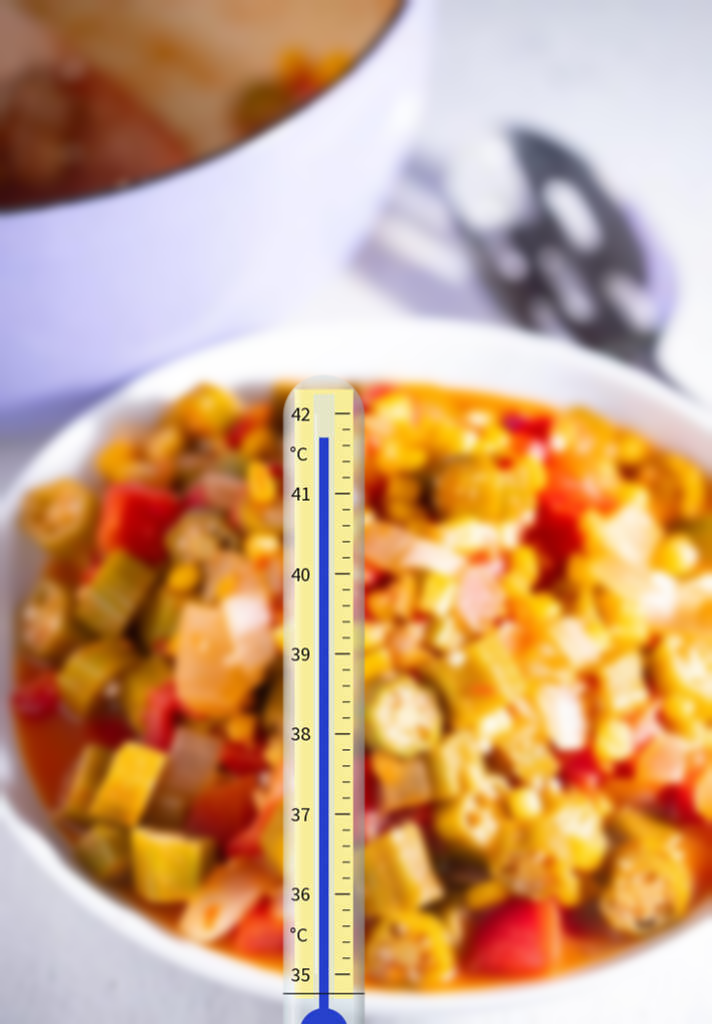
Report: 41.7 °C
